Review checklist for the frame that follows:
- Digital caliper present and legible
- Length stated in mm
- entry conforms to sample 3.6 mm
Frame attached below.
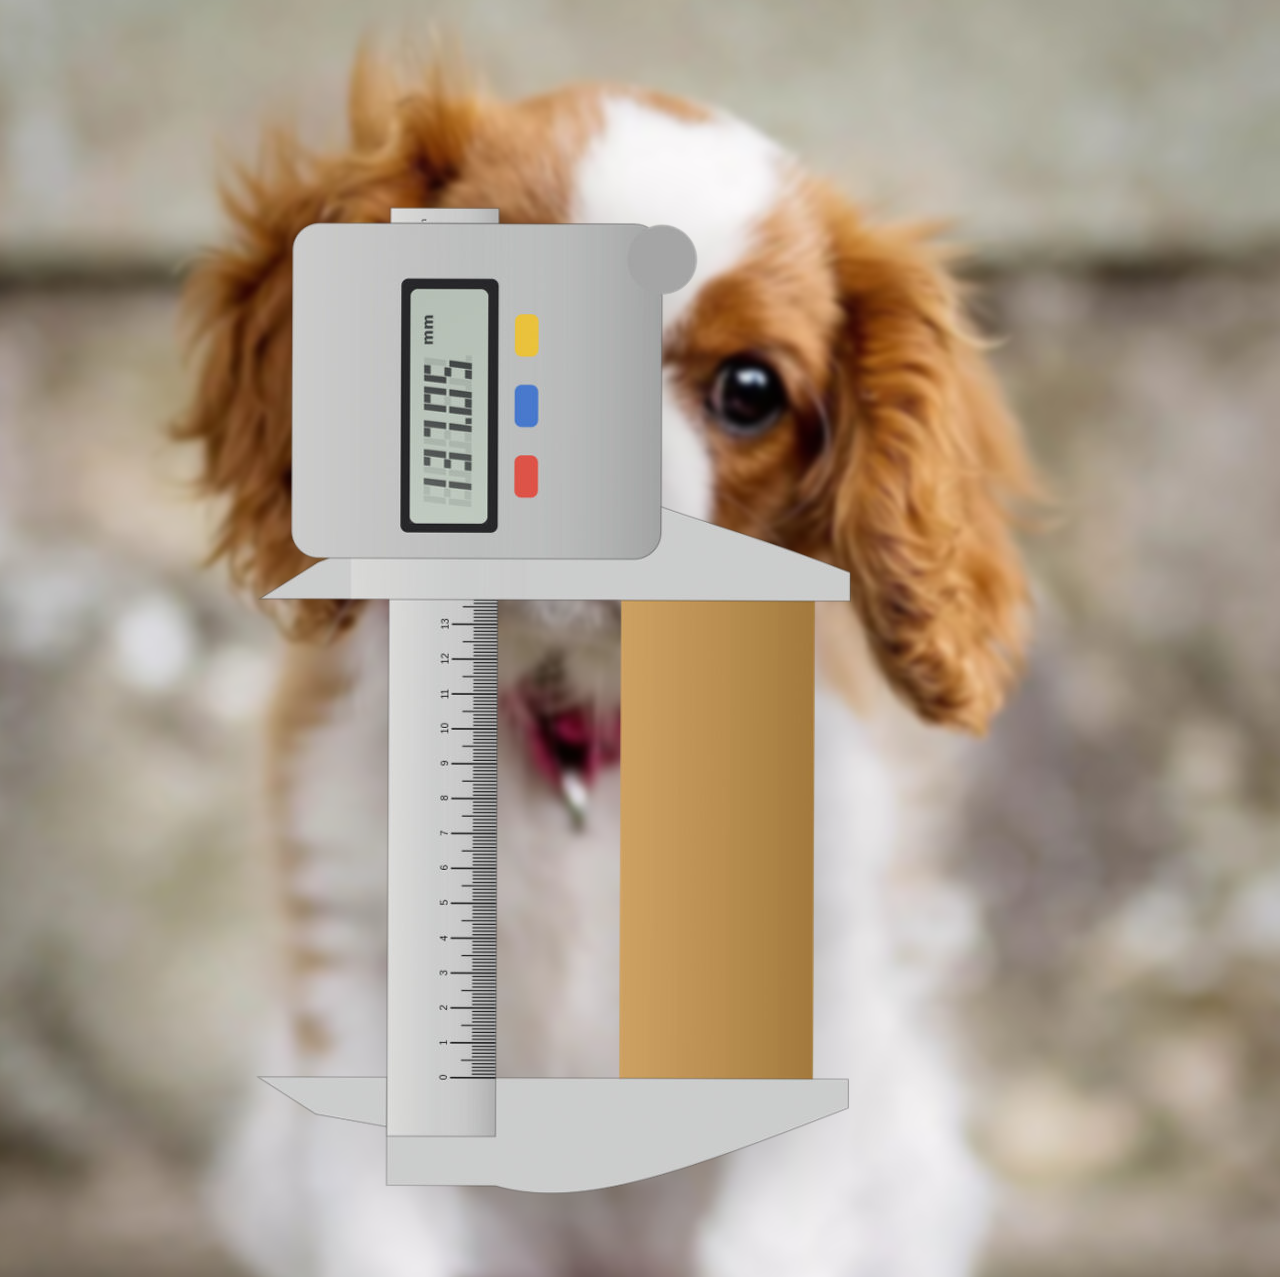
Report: 137.05 mm
